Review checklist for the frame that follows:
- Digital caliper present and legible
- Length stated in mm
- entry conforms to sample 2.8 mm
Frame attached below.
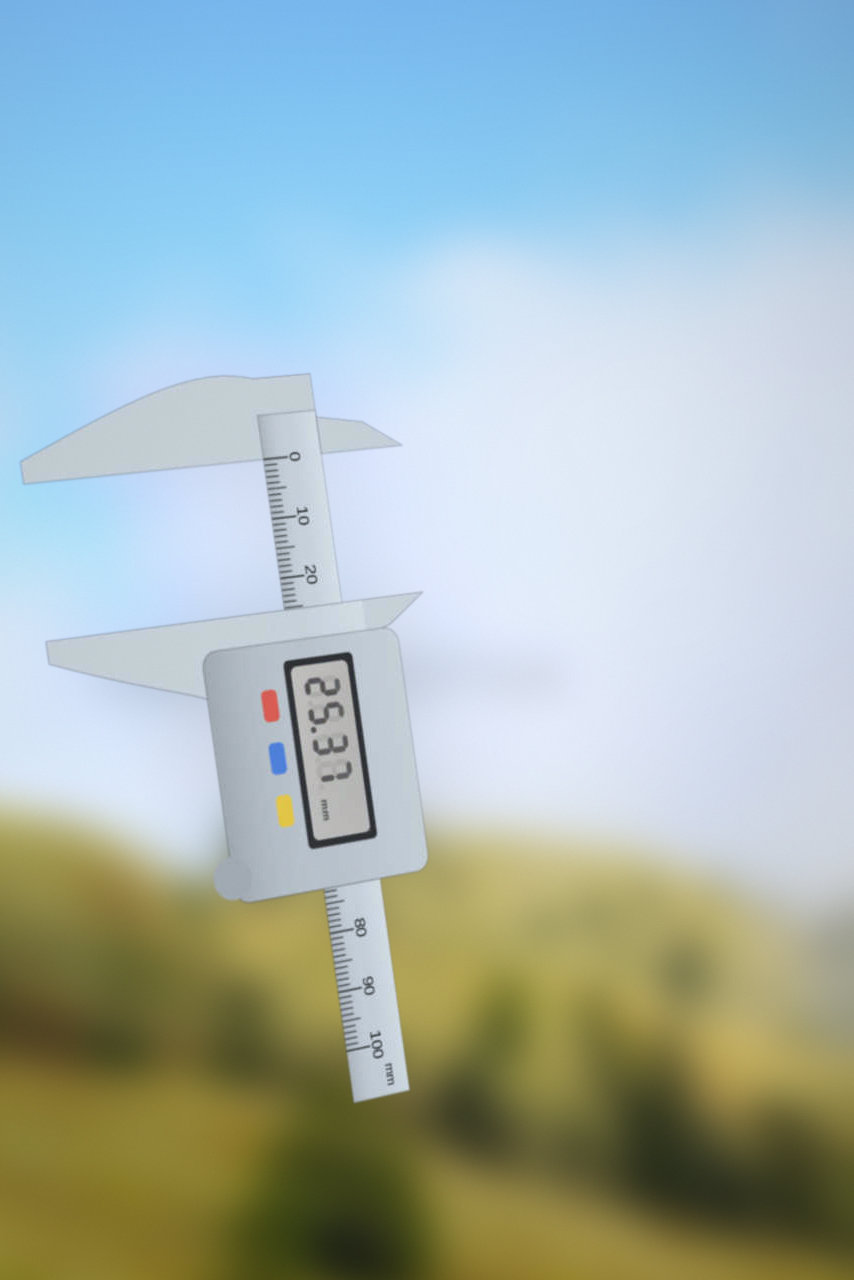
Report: 25.37 mm
